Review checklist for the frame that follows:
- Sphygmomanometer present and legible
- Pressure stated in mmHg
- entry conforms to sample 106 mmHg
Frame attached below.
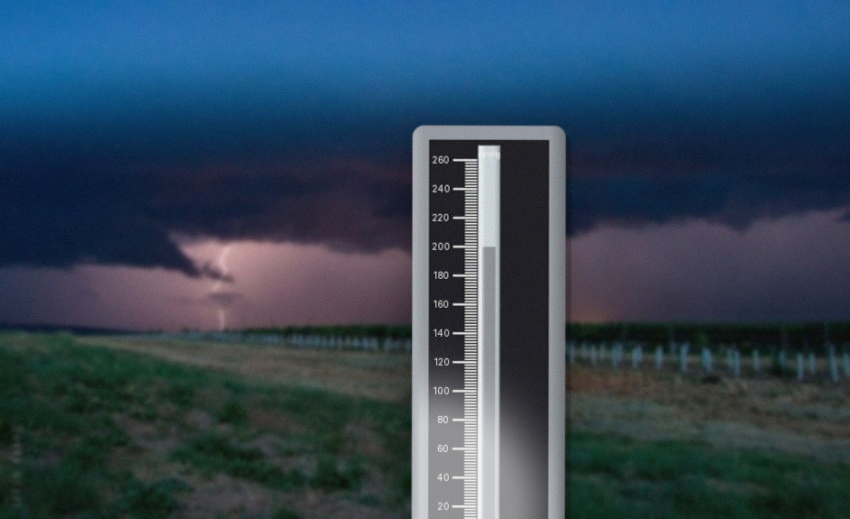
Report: 200 mmHg
